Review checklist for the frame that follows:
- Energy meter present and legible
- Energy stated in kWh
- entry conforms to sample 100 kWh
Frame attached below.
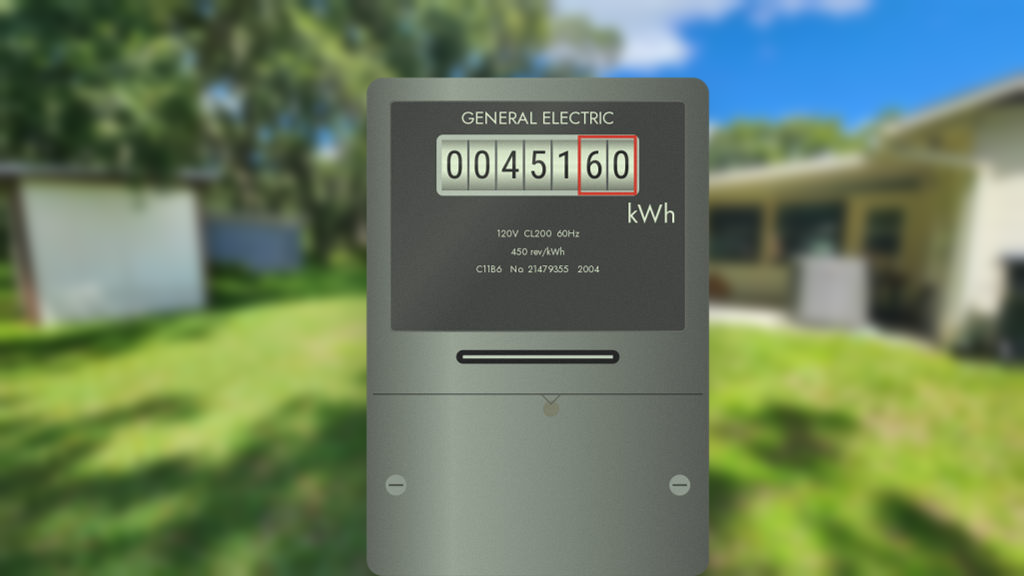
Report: 451.60 kWh
